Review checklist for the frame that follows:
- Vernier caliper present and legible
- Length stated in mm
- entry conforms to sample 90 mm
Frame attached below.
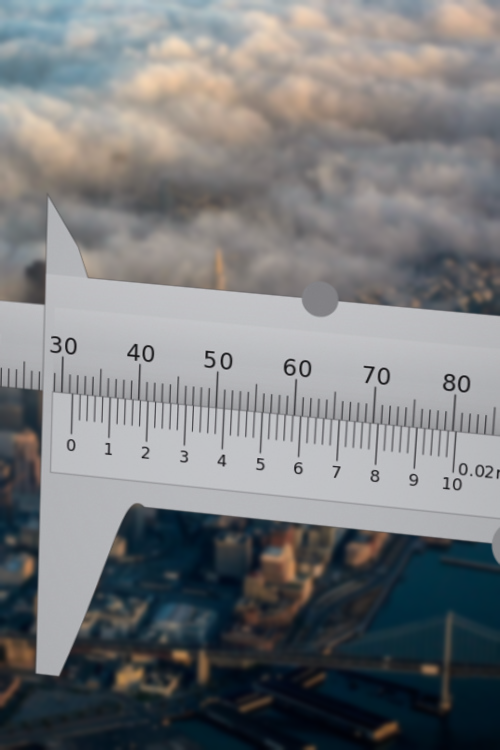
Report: 31.4 mm
